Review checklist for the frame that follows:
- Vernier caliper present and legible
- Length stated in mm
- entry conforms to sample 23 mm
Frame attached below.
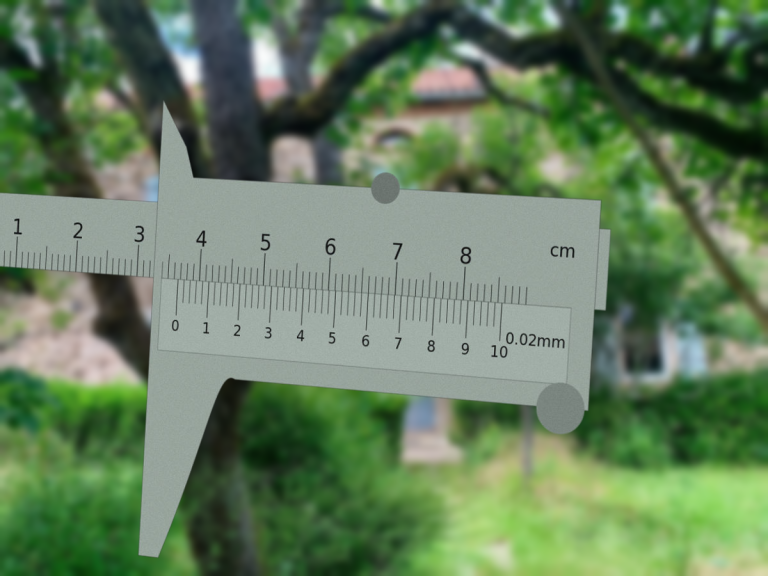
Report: 36.6 mm
